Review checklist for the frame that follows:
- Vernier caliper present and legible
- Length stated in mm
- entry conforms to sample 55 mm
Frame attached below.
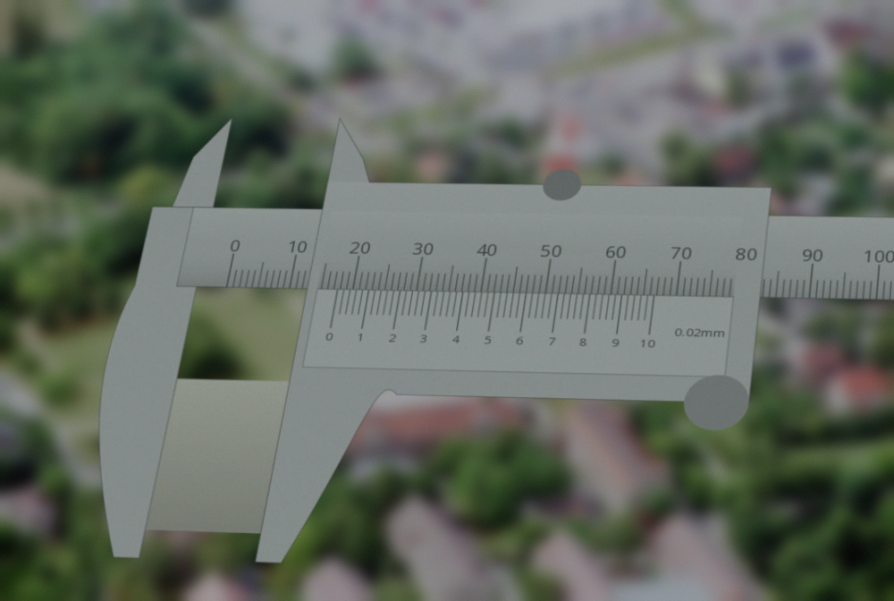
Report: 17.6 mm
